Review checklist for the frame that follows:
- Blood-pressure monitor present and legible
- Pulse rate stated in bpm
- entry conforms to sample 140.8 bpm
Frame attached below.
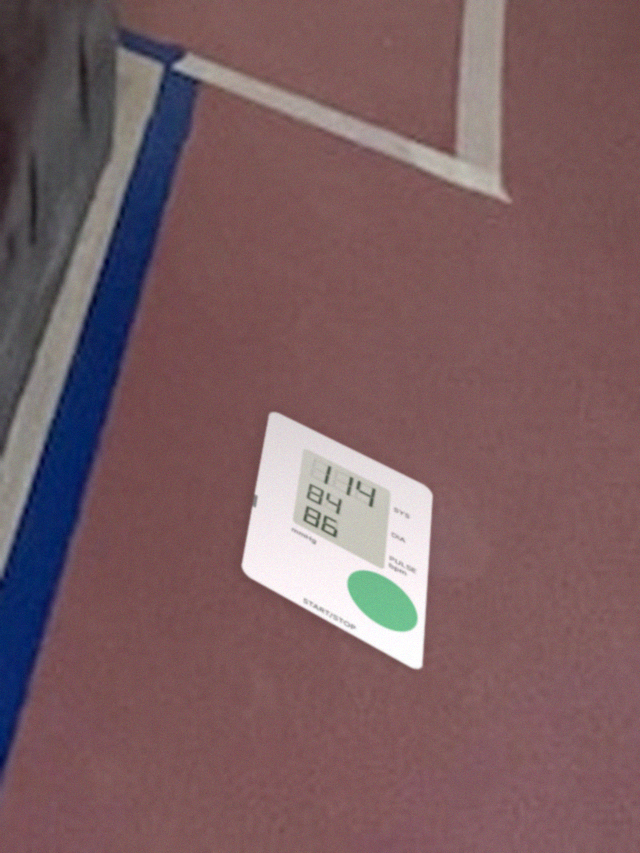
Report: 86 bpm
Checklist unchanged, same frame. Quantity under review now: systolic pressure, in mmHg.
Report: 114 mmHg
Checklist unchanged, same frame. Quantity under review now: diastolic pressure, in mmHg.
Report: 84 mmHg
